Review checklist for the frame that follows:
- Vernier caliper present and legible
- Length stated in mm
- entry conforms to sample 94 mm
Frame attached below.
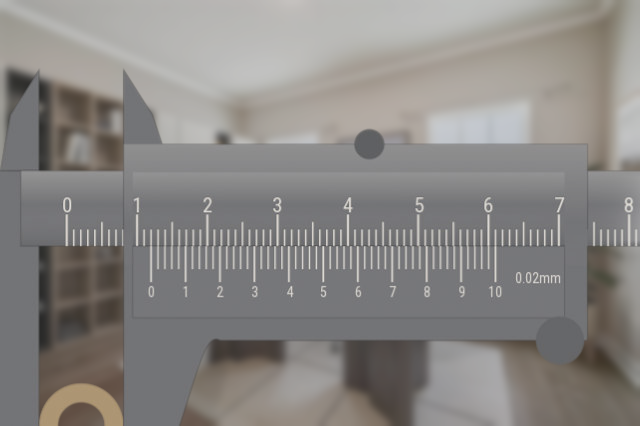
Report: 12.0 mm
